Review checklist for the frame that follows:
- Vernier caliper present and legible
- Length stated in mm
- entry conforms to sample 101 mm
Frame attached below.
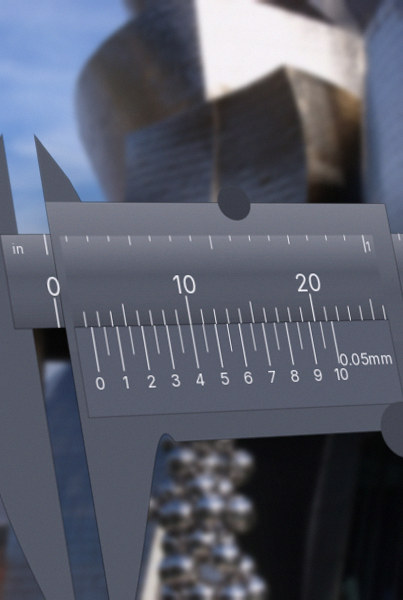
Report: 2.4 mm
